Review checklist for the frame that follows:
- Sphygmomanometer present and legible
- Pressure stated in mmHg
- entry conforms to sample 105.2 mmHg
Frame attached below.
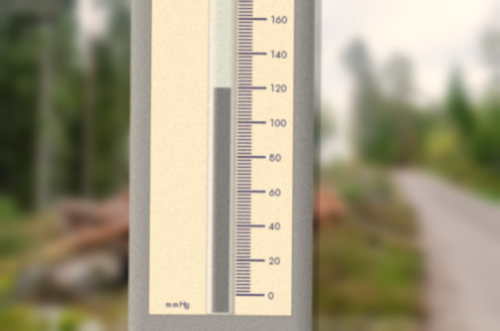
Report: 120 mmHg
